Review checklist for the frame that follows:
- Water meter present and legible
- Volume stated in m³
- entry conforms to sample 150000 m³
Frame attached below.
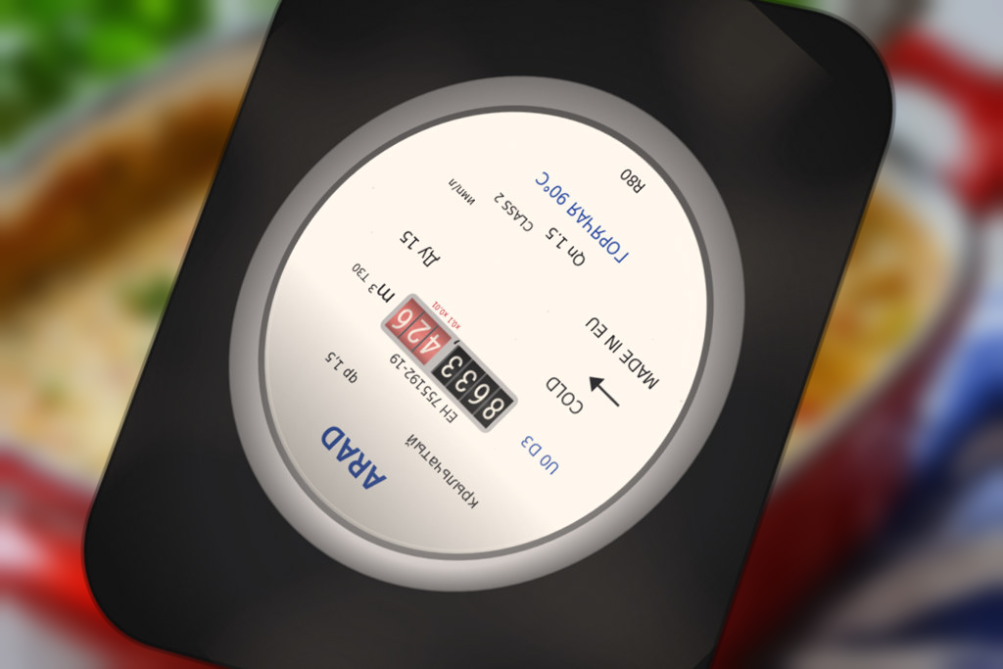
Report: 8633.426 m³
